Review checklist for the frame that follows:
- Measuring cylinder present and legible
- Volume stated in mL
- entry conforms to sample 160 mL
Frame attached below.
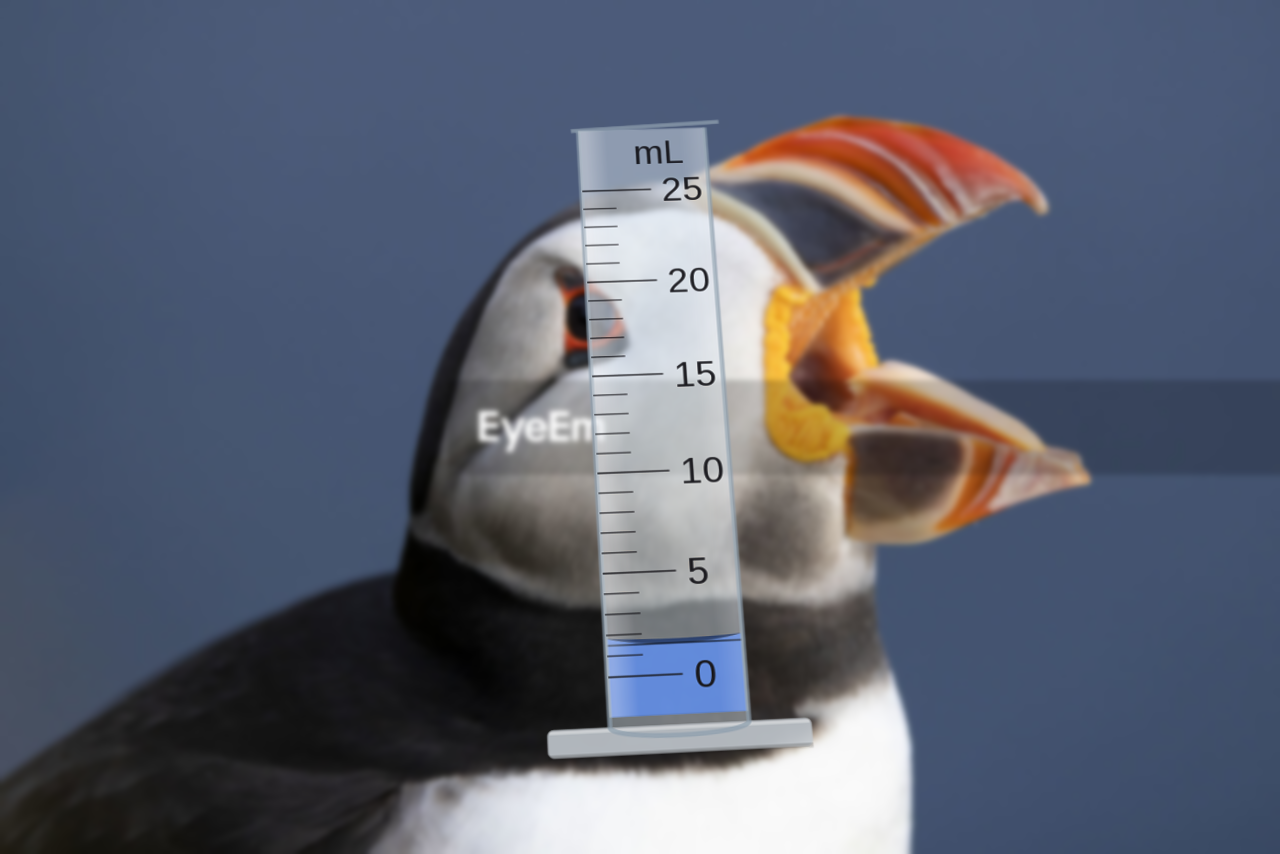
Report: 1.5 mL
